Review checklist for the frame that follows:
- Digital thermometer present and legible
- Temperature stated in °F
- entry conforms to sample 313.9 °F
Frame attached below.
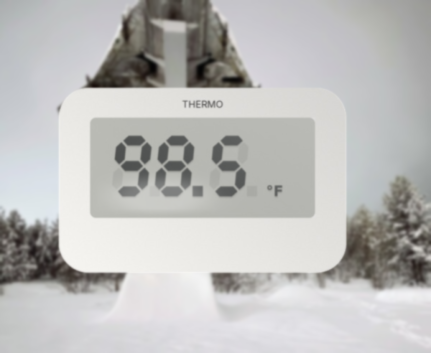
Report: 98.5 °F
